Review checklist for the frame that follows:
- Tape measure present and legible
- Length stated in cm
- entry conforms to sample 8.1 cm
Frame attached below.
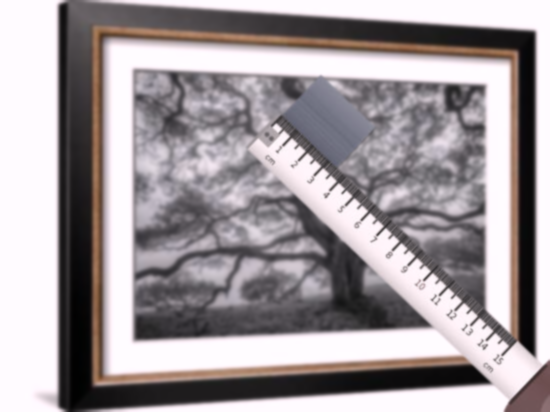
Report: 3.5 cm
